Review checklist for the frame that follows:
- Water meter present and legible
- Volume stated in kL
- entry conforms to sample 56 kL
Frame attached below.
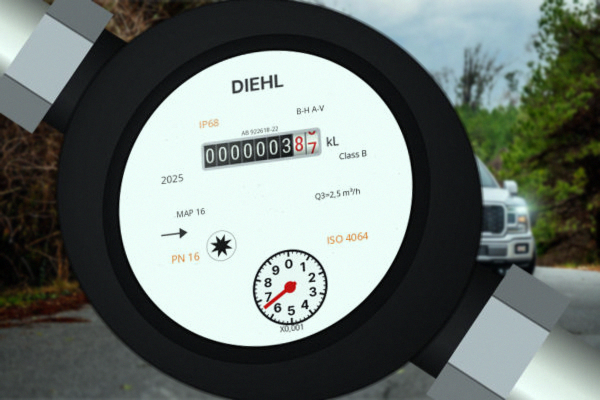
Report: 3.866 kL
